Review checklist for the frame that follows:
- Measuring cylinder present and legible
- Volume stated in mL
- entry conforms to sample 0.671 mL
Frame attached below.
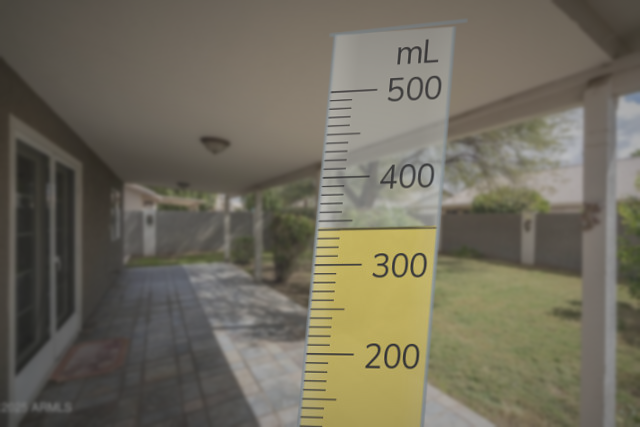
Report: 340 mL
